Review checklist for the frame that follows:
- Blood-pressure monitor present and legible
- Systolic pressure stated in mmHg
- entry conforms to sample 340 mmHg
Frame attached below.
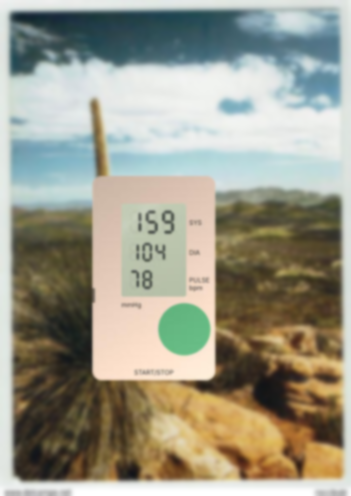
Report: 159 mmHg
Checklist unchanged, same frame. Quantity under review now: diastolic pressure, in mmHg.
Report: 104 mmHg
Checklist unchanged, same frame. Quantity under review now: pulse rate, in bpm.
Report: 78 bpm
